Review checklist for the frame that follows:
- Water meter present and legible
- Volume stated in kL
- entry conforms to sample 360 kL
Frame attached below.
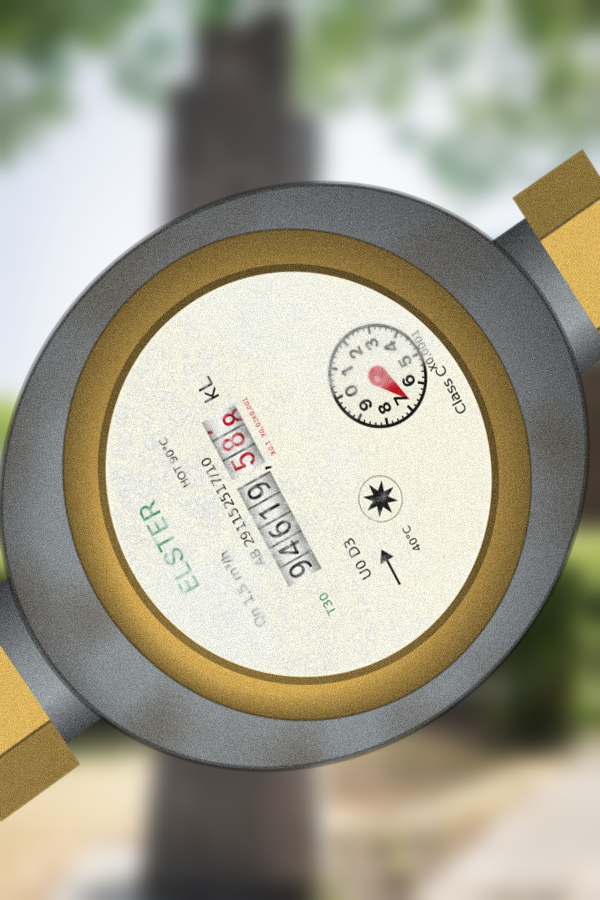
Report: 94619.5876 kL
